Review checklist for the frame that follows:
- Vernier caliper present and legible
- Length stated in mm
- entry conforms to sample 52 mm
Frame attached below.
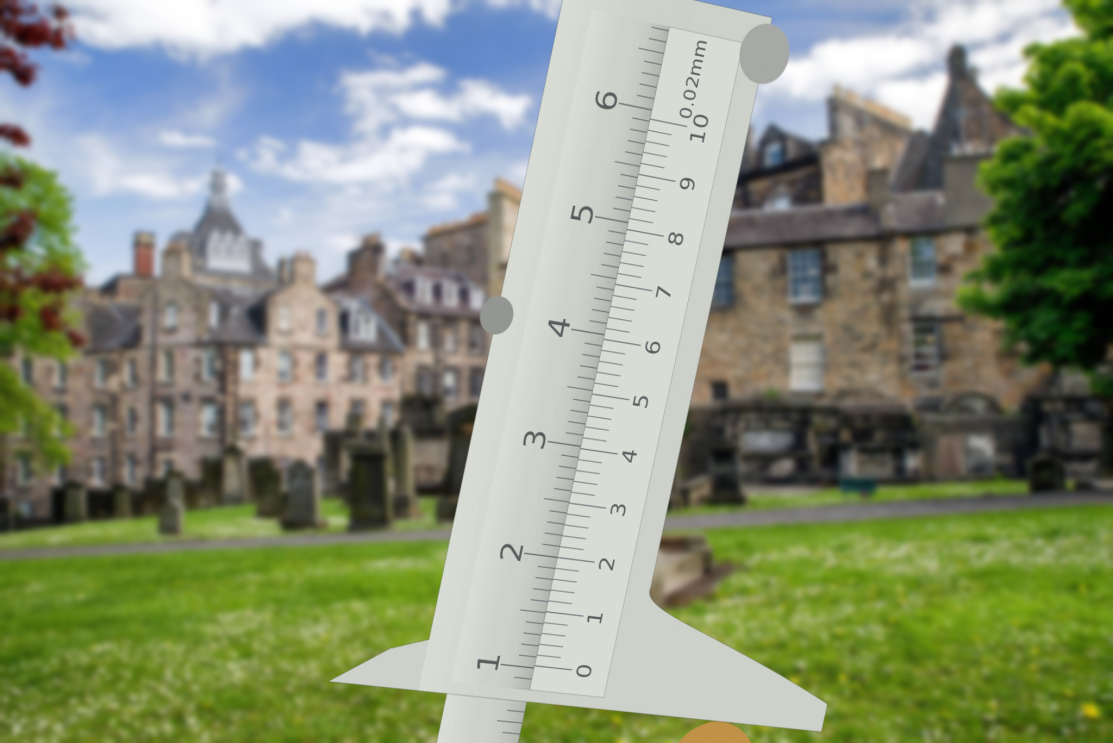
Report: 10.2 mm
